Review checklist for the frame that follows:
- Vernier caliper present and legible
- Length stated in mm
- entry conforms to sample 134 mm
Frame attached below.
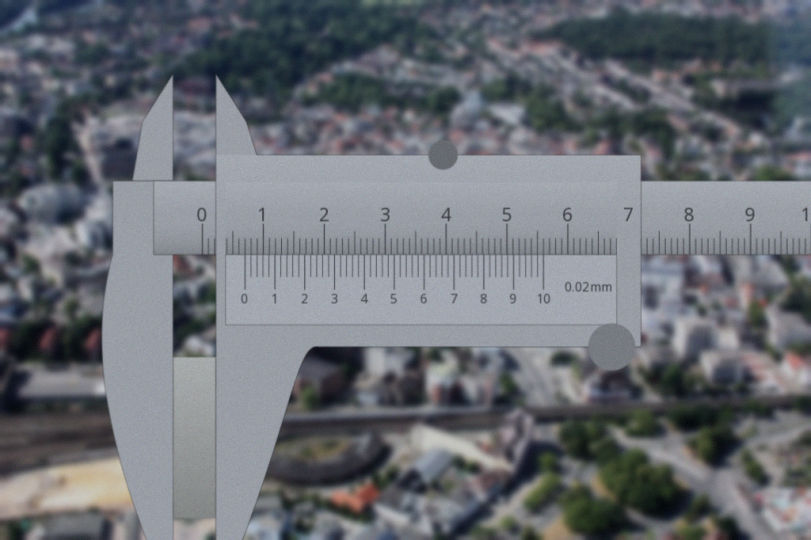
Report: 7.0 mm
